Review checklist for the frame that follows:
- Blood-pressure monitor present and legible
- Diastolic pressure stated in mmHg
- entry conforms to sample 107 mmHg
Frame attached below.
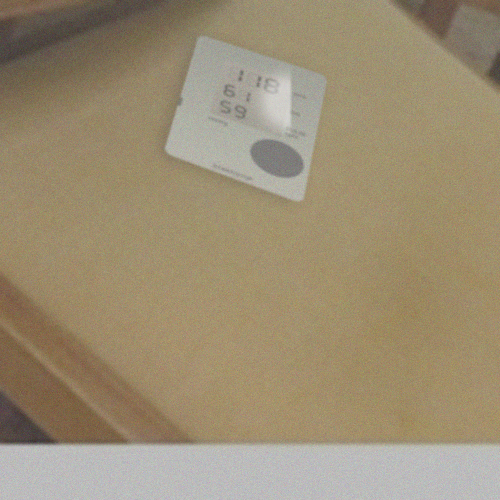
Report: 61 mmHg
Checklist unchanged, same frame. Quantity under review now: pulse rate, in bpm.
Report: 59 bpm
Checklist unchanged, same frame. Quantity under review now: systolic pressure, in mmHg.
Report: 118 mmHg
